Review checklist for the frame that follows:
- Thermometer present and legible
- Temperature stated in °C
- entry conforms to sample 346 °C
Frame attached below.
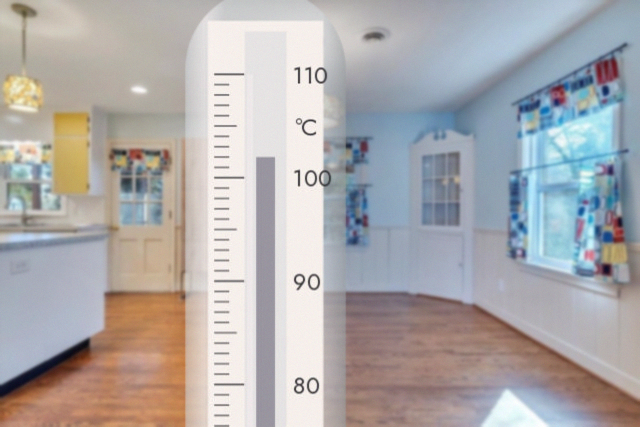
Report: 102 °C
